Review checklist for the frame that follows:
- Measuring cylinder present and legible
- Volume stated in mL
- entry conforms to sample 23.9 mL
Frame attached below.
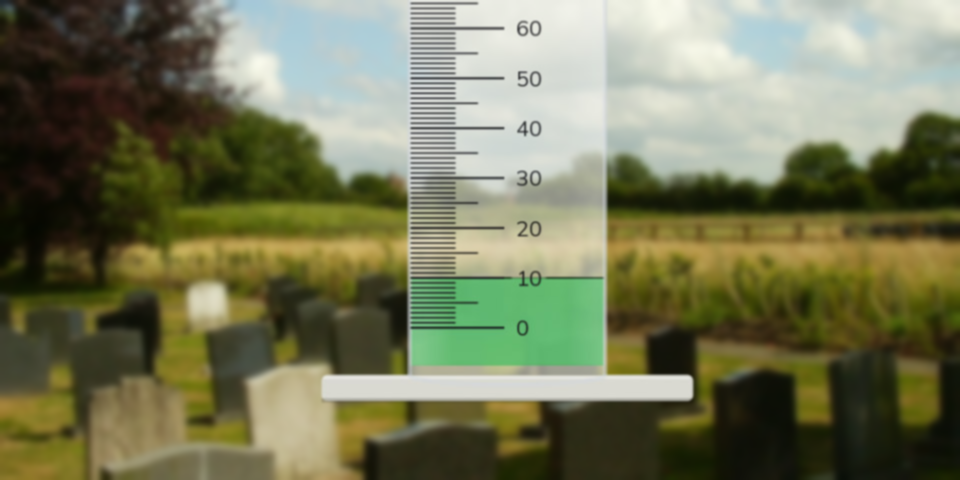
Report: 10 mL
